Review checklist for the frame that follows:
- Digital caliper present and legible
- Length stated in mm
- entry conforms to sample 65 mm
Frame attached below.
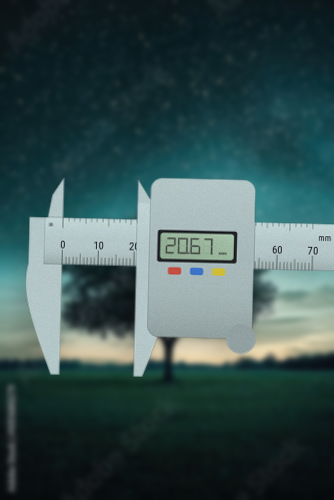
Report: 20.67 mm
